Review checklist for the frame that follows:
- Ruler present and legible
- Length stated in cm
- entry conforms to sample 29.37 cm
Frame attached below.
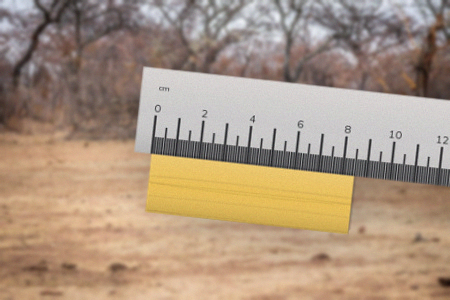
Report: 8.5 cm
